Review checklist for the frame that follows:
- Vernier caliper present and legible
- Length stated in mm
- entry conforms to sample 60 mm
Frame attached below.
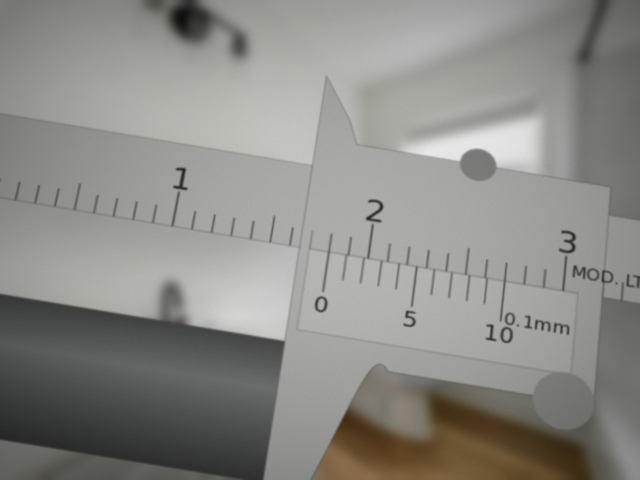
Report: 18.0 mm
